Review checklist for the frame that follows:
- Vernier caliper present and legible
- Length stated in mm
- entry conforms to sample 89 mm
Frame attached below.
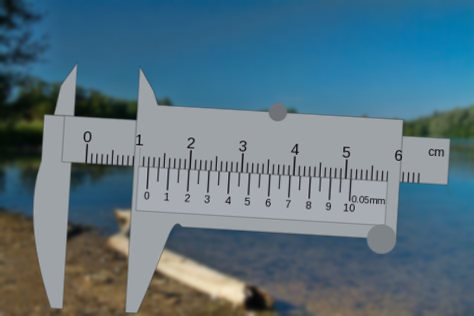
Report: 12.0 mm
